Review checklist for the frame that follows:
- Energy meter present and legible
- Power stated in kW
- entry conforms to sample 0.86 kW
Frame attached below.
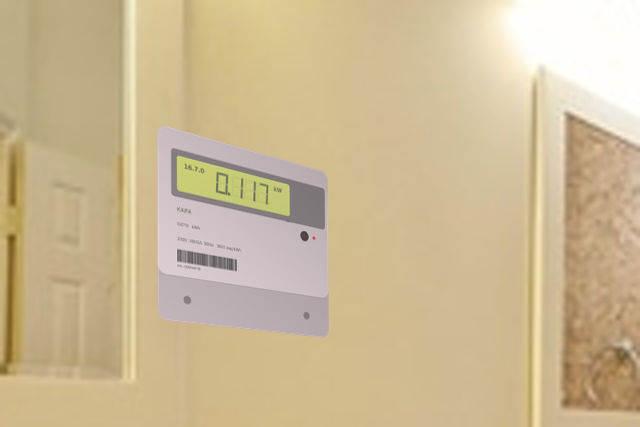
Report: 0.117 kW
